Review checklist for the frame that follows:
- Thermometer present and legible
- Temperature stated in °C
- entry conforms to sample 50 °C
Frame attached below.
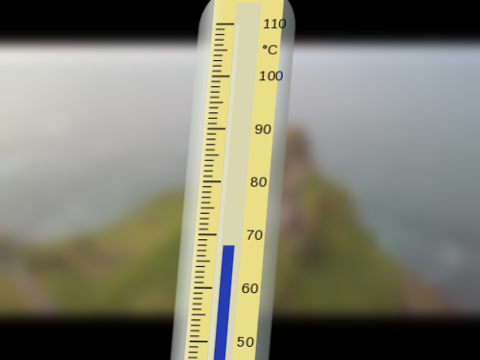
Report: 68 °C
